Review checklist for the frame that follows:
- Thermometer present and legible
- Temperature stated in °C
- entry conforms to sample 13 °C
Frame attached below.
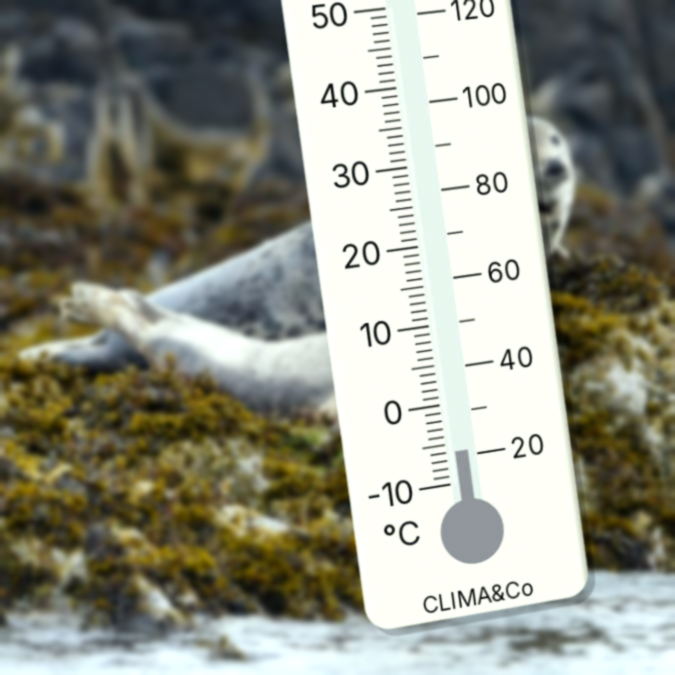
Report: -6 °C
